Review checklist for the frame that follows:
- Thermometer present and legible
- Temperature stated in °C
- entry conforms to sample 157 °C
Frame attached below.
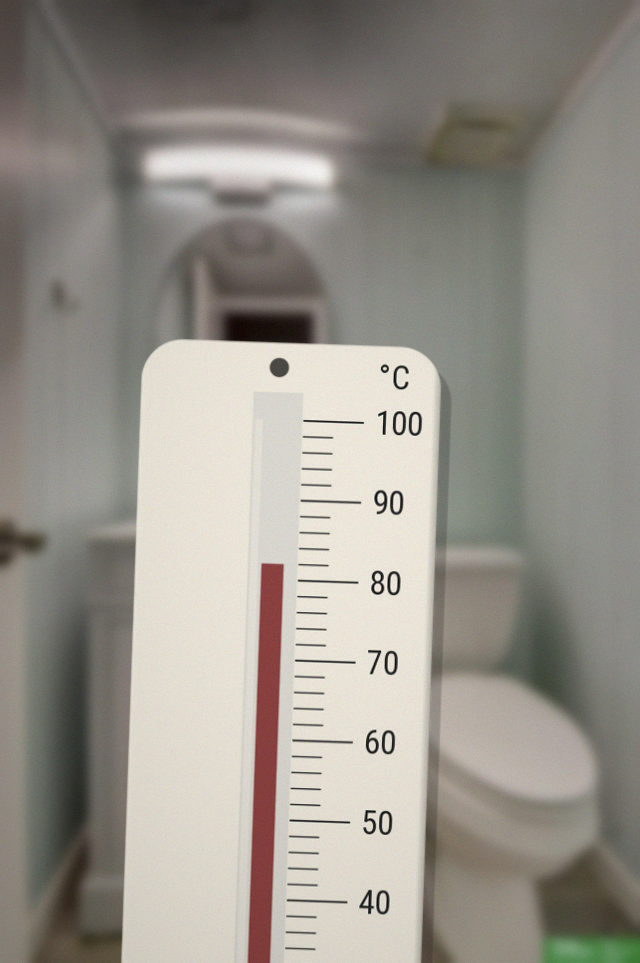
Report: 82 °C
